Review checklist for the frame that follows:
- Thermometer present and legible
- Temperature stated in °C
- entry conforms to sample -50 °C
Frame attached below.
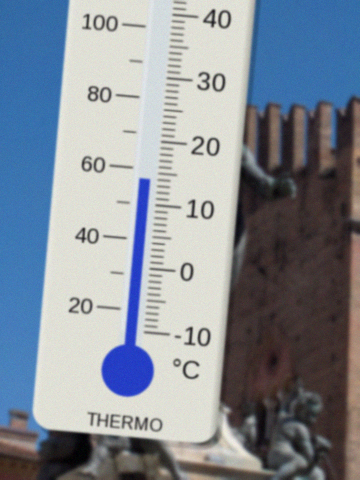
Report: 14 °C
